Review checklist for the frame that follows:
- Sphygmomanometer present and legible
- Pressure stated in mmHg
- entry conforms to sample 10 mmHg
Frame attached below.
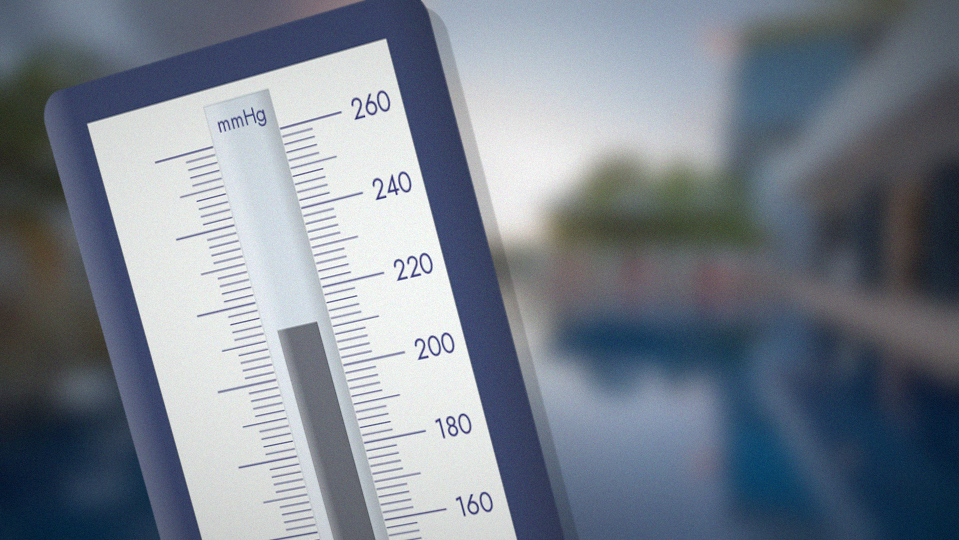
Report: 212 mmHg
